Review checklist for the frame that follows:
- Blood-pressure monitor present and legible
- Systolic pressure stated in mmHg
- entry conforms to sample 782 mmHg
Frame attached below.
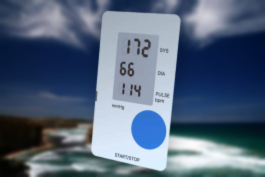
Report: 172 mmHg
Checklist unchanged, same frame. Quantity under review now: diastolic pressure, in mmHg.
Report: 66 mmHg
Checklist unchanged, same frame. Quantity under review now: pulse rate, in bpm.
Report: 114 bpm
